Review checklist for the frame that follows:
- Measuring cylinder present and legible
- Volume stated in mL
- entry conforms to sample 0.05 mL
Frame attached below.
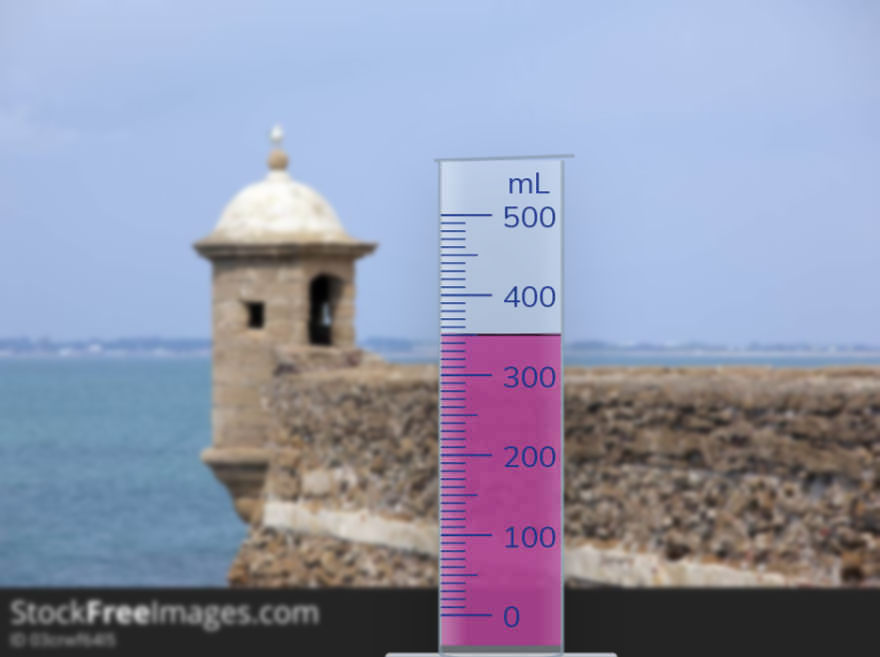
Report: 350 mL
